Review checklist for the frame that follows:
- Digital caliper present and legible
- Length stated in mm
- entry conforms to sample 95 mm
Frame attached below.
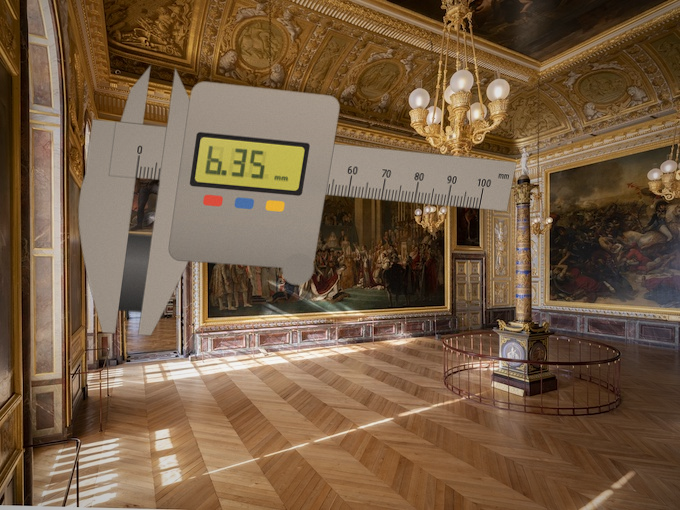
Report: 6.35 mm
